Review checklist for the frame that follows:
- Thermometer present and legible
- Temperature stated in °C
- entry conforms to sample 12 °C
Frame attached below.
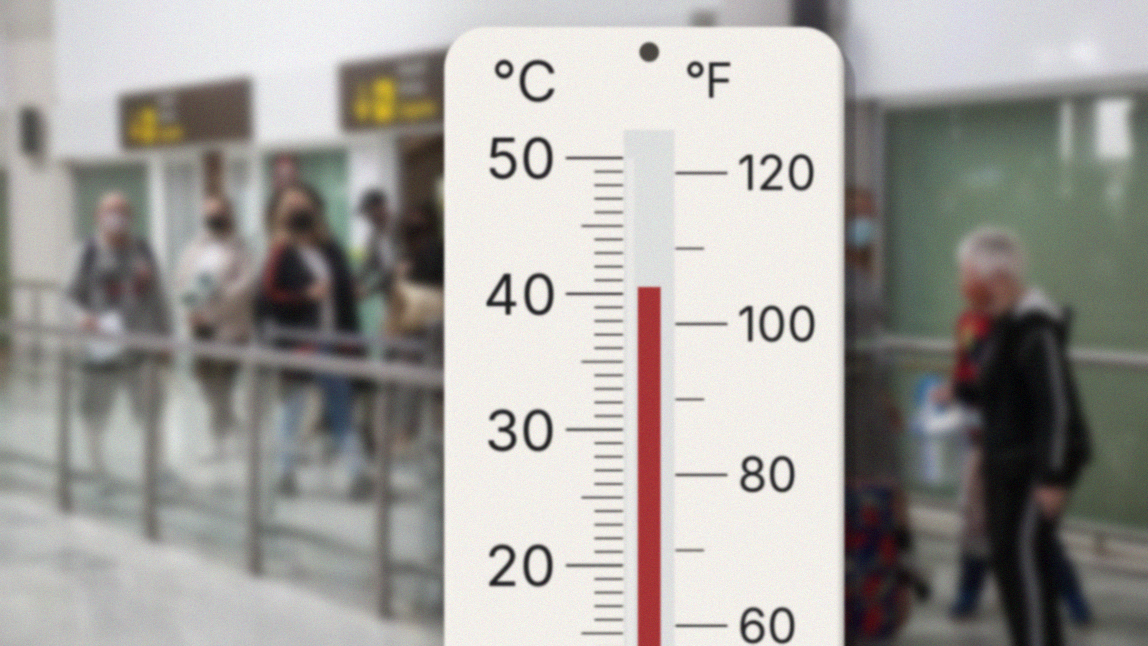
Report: 40.5 °C
